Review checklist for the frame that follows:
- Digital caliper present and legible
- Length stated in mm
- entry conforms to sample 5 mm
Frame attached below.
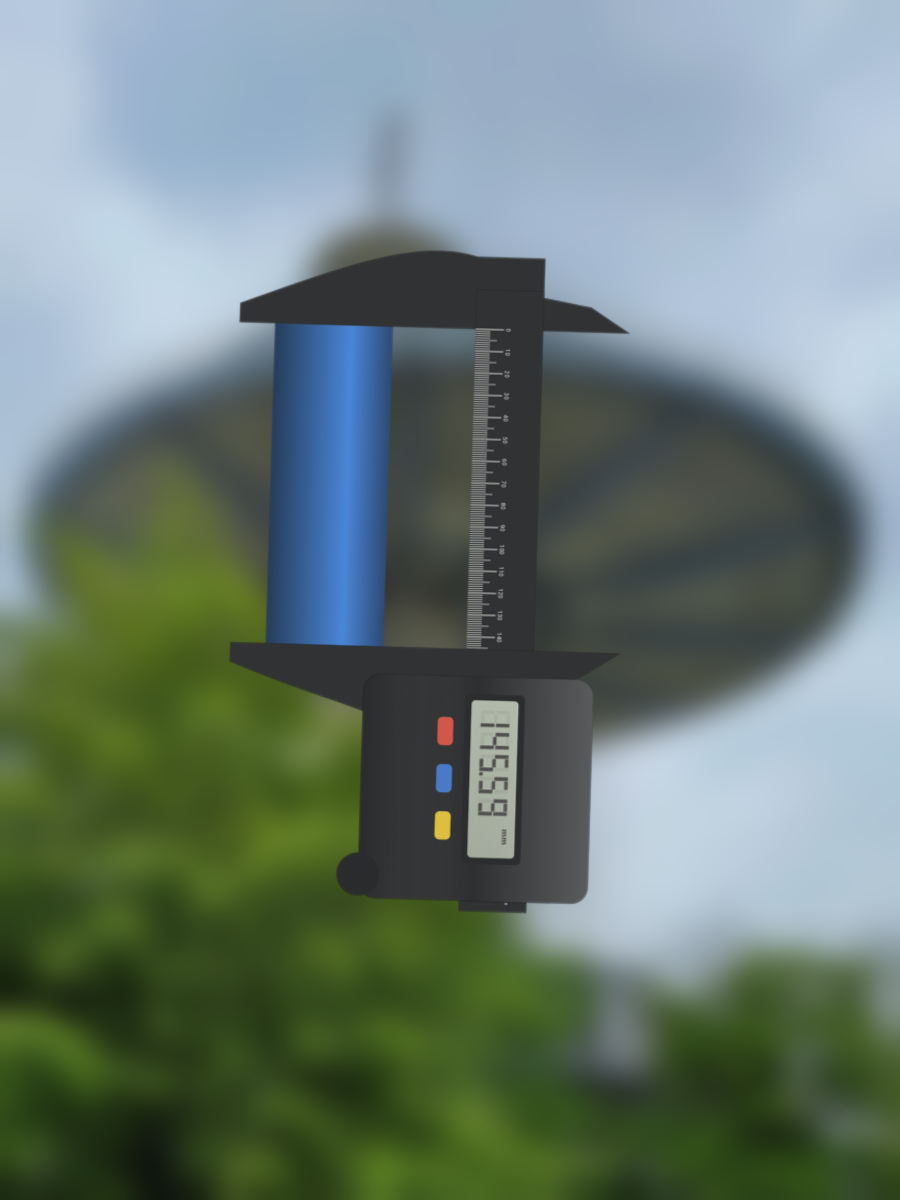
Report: 145.59 mm
